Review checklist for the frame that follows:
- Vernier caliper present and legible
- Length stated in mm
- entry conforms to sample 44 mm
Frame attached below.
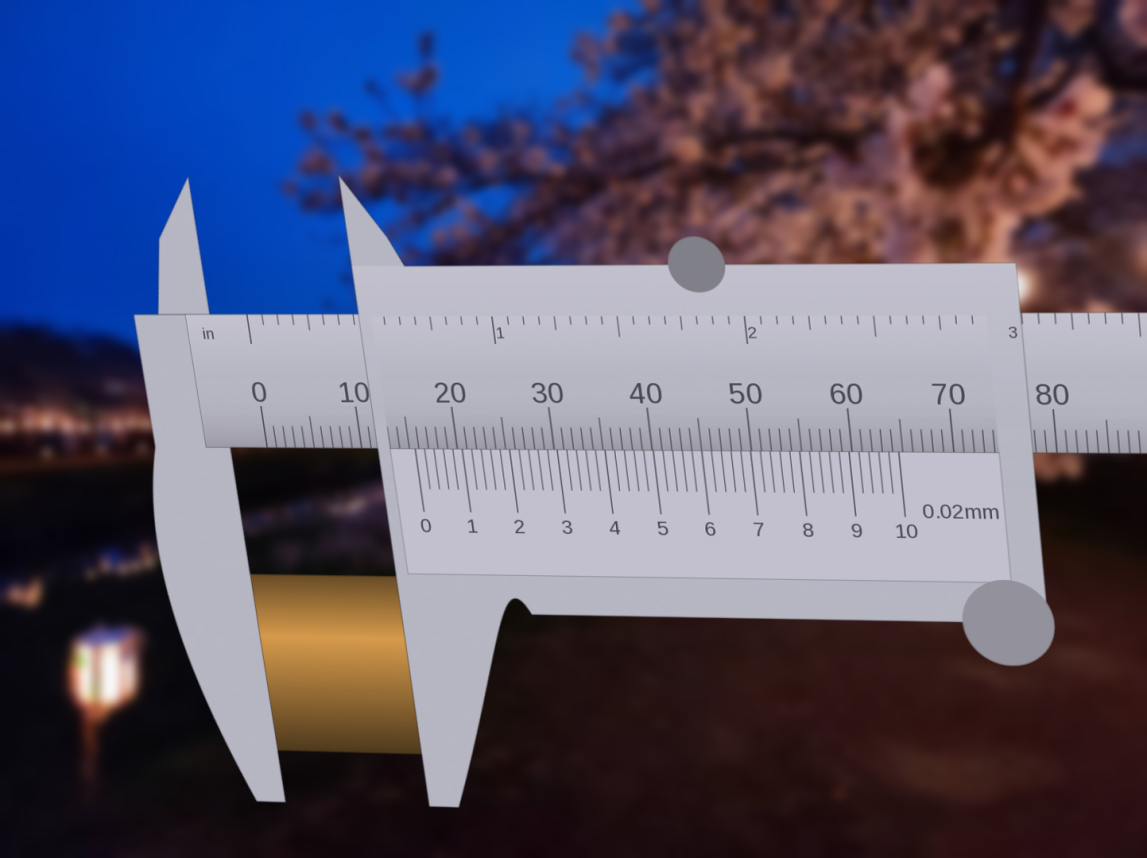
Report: 15.6 mm
